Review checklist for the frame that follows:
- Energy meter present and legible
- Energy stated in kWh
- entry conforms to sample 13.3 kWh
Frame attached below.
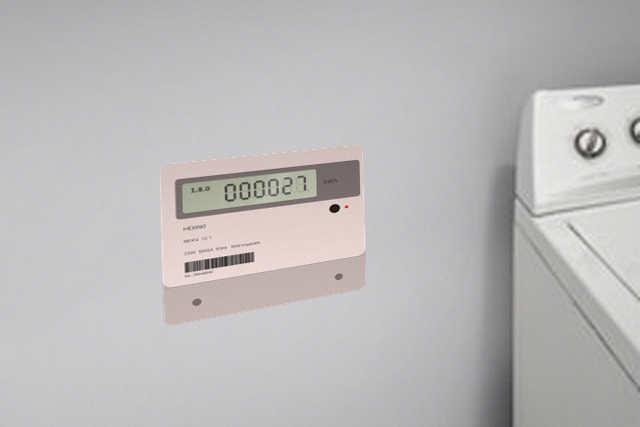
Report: 27 kWh
